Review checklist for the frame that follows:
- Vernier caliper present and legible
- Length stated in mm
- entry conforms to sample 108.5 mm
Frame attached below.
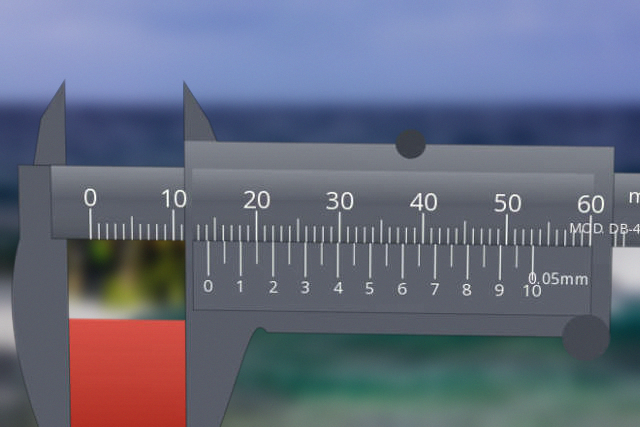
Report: 14.2 mm
